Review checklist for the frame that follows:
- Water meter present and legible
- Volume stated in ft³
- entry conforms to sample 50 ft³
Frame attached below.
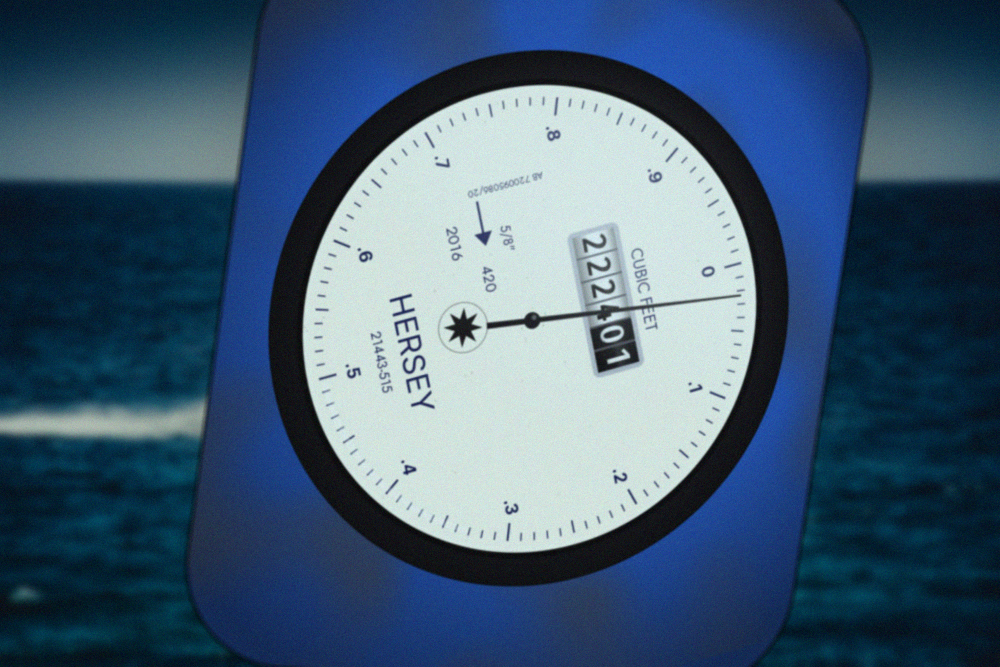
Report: 222401.02 ft³
